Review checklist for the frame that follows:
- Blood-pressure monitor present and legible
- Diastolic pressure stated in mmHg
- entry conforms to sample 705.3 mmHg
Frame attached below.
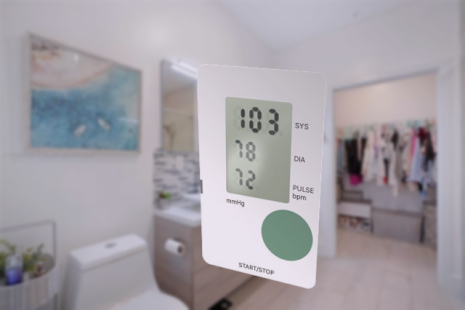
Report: 78 mmHg
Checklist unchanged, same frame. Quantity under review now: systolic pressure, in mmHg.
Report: 103 mmHg
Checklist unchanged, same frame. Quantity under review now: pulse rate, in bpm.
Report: 72 bpm
